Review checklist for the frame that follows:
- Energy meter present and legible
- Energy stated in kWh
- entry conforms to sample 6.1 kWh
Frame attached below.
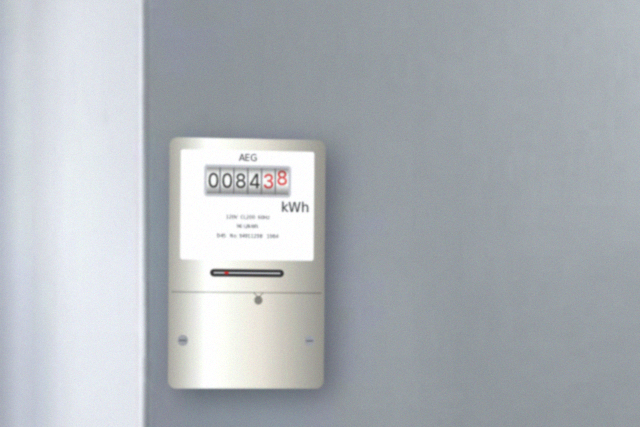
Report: 84.38 kWh
